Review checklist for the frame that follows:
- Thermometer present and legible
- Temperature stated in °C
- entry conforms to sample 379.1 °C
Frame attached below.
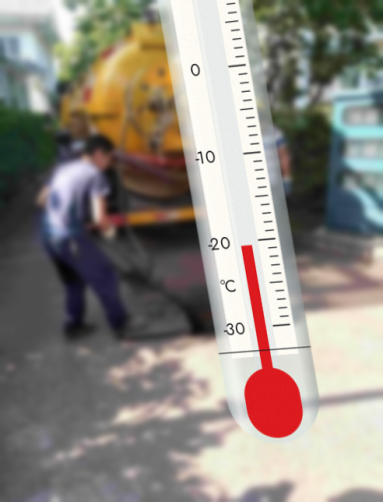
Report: -20.5 °C
